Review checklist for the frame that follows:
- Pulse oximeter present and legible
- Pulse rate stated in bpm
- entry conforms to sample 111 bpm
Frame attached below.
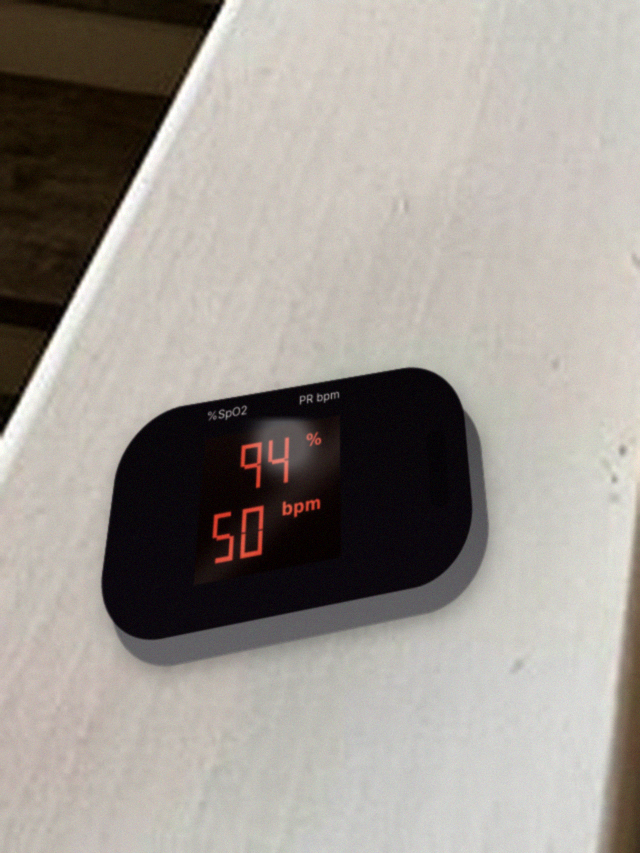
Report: 50 bpm
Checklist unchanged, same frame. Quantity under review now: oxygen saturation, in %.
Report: 94 %
